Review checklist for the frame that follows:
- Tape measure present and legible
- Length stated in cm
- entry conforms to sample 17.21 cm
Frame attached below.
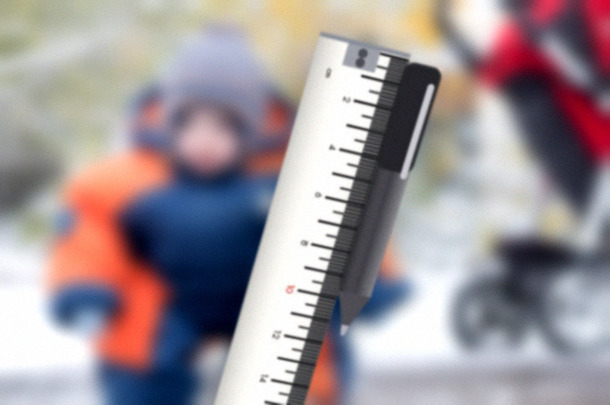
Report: 11.5 cm
